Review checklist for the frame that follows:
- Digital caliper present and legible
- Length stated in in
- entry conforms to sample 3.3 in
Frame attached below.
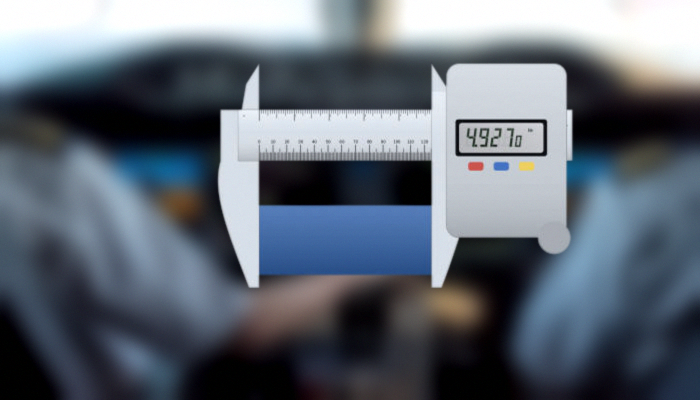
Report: 4.9270 in
